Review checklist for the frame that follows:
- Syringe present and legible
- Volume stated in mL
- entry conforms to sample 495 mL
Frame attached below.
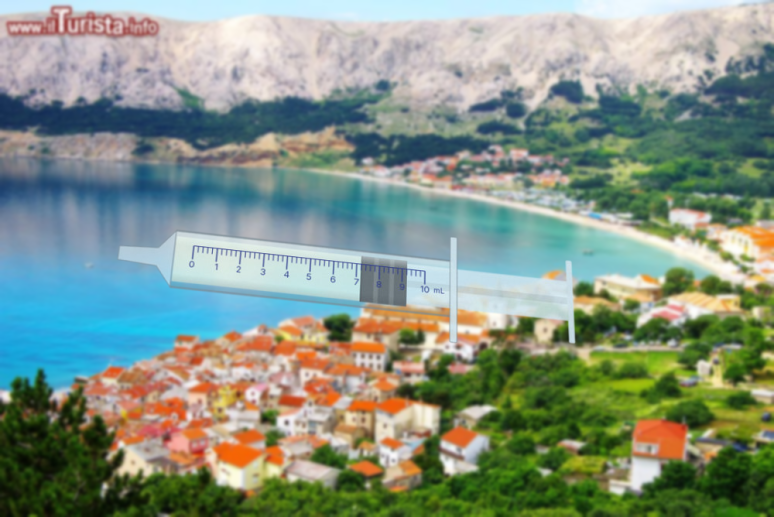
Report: 7.2 mL
